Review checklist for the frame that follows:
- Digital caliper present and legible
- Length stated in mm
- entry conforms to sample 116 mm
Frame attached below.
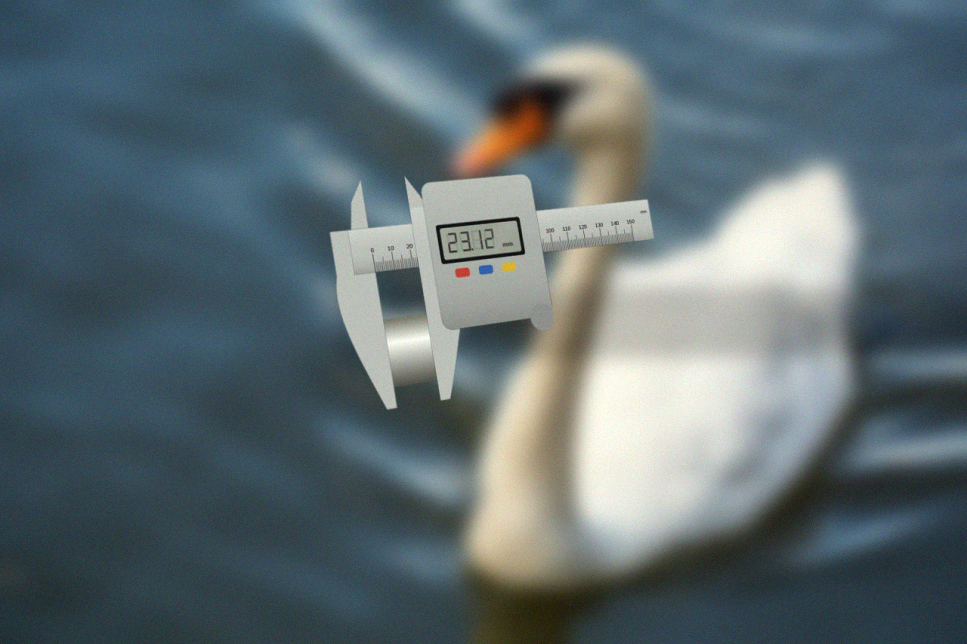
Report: 23.12 mm
